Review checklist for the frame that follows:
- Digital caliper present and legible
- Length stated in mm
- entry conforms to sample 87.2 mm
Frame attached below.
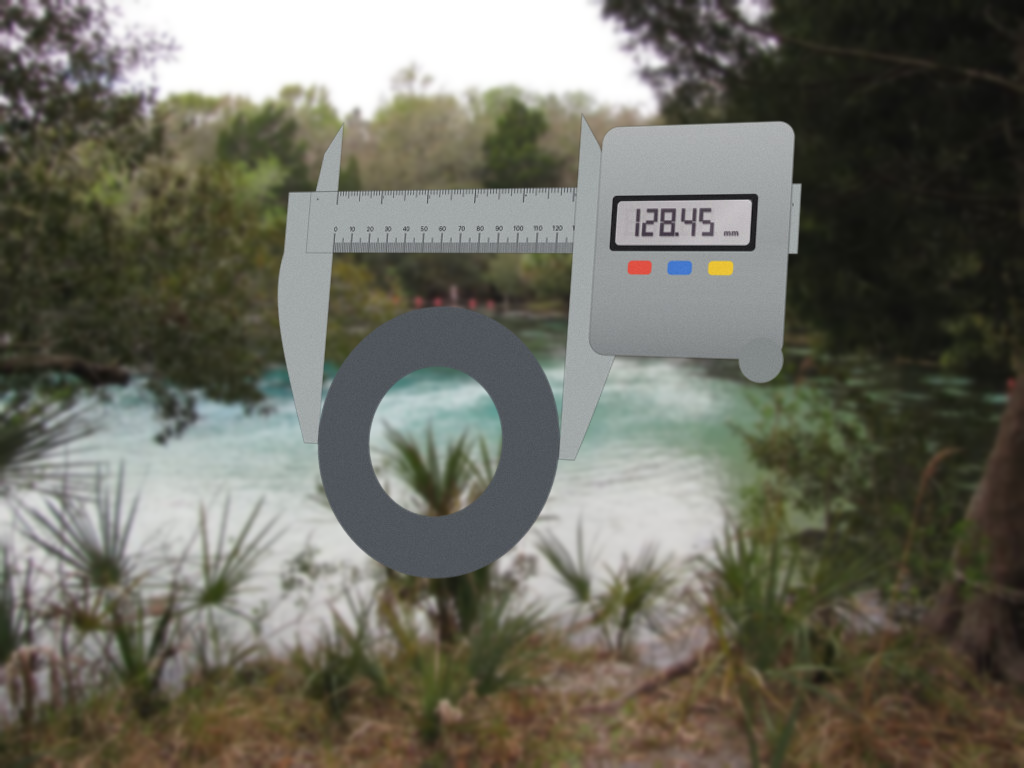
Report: 128.45 mm
